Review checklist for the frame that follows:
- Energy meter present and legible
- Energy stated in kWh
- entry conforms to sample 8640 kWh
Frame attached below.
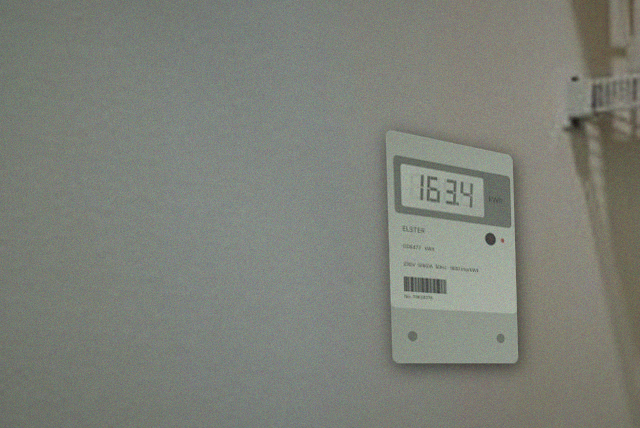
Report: 163.4 kWh
